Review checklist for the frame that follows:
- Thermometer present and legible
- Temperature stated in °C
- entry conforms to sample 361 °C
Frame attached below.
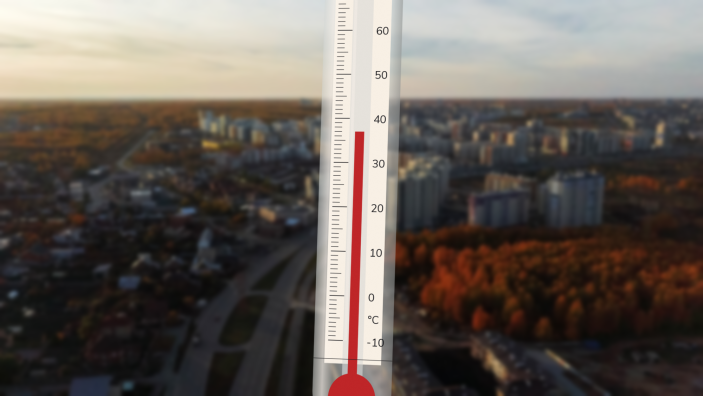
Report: 37 °C
